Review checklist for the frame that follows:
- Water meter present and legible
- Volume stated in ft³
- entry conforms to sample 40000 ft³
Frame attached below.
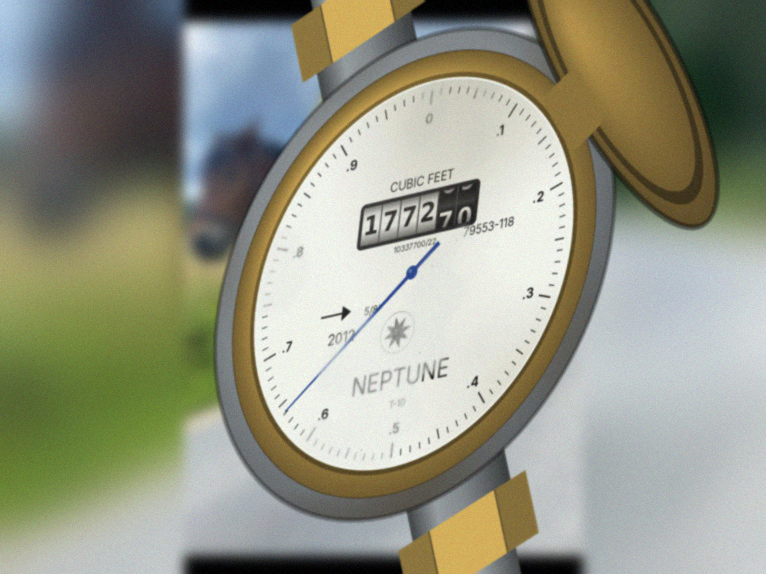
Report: 177269.64 ft³
